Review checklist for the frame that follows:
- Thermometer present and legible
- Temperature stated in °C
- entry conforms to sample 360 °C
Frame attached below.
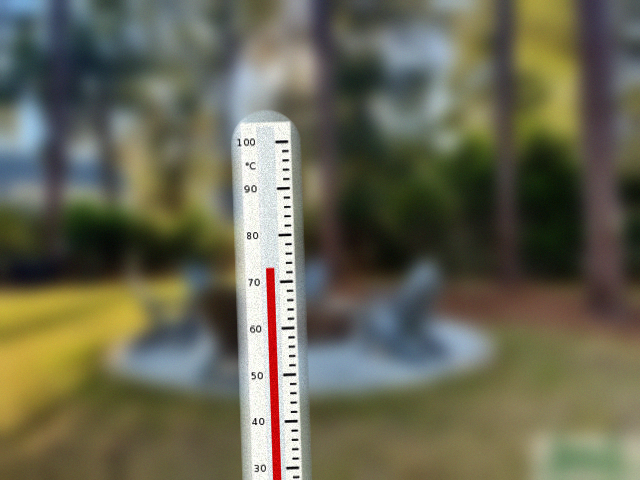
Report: 73 °C
